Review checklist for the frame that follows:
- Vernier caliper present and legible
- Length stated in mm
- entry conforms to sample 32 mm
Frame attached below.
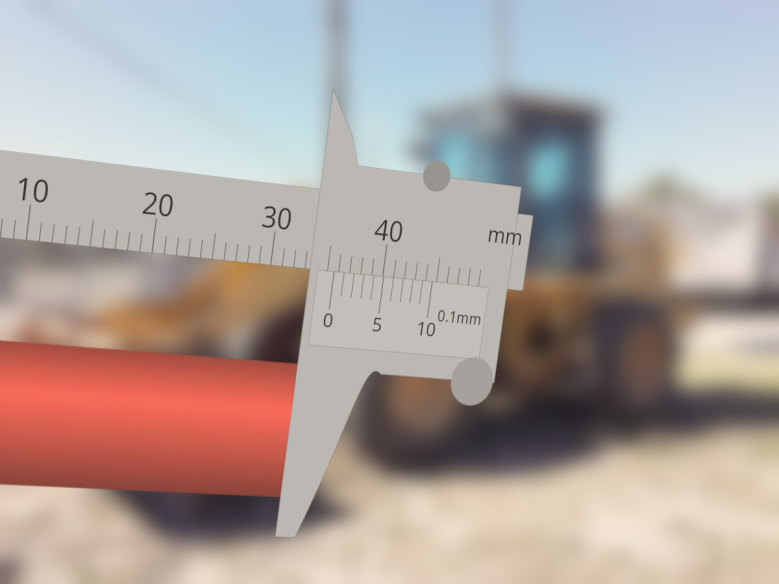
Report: 35.6 mm
